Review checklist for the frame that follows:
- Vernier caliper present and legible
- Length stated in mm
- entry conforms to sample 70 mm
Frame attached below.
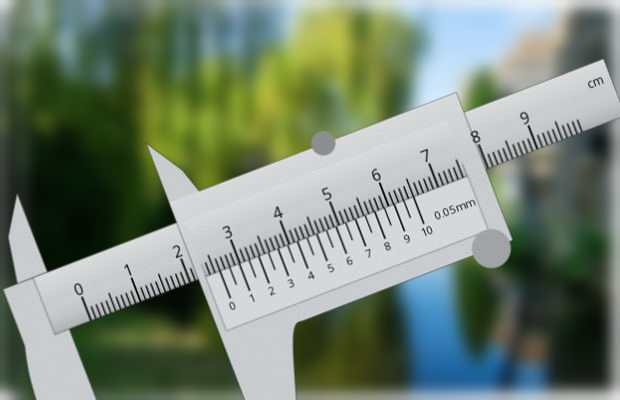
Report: 26.0 mm
